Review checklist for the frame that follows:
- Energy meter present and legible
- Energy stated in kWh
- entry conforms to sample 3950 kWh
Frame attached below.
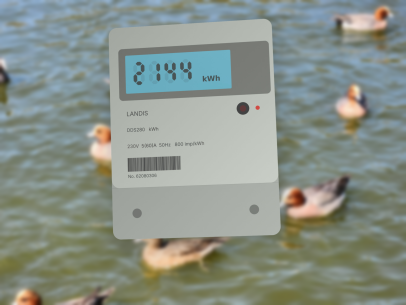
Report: 2144 kWh
